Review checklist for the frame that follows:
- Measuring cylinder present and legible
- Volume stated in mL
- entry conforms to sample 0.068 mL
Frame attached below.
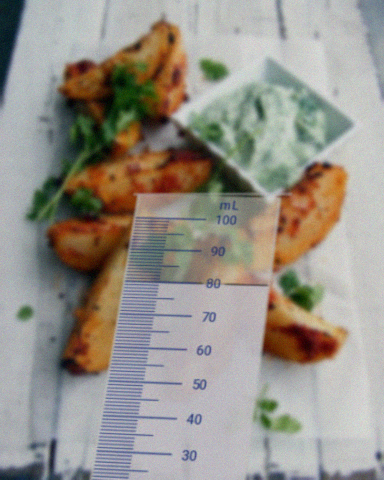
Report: 80 mL
